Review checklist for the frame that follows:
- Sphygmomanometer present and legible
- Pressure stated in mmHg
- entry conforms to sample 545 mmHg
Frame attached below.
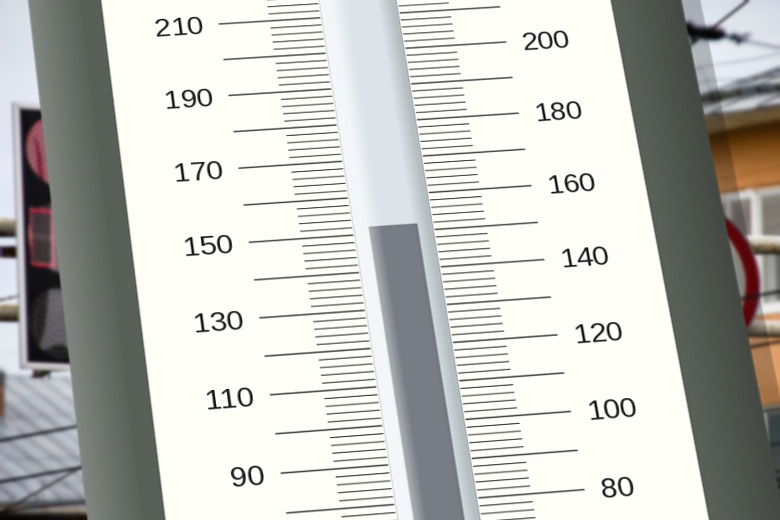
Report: 152 mmHg
